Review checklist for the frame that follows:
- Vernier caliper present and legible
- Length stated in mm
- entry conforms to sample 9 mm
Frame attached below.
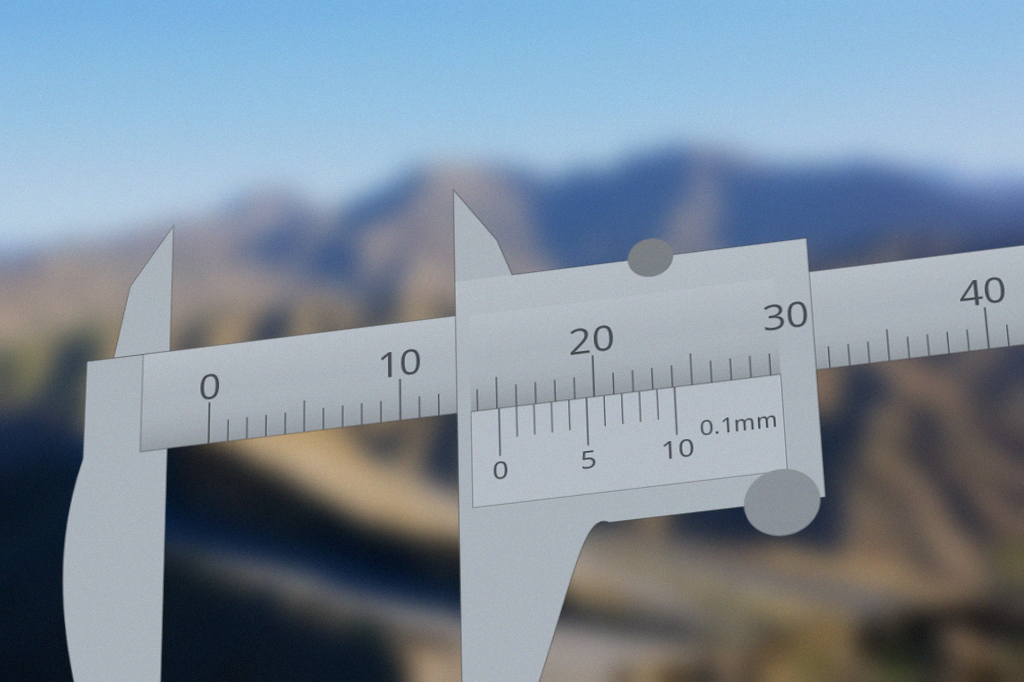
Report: 15.1 mm
